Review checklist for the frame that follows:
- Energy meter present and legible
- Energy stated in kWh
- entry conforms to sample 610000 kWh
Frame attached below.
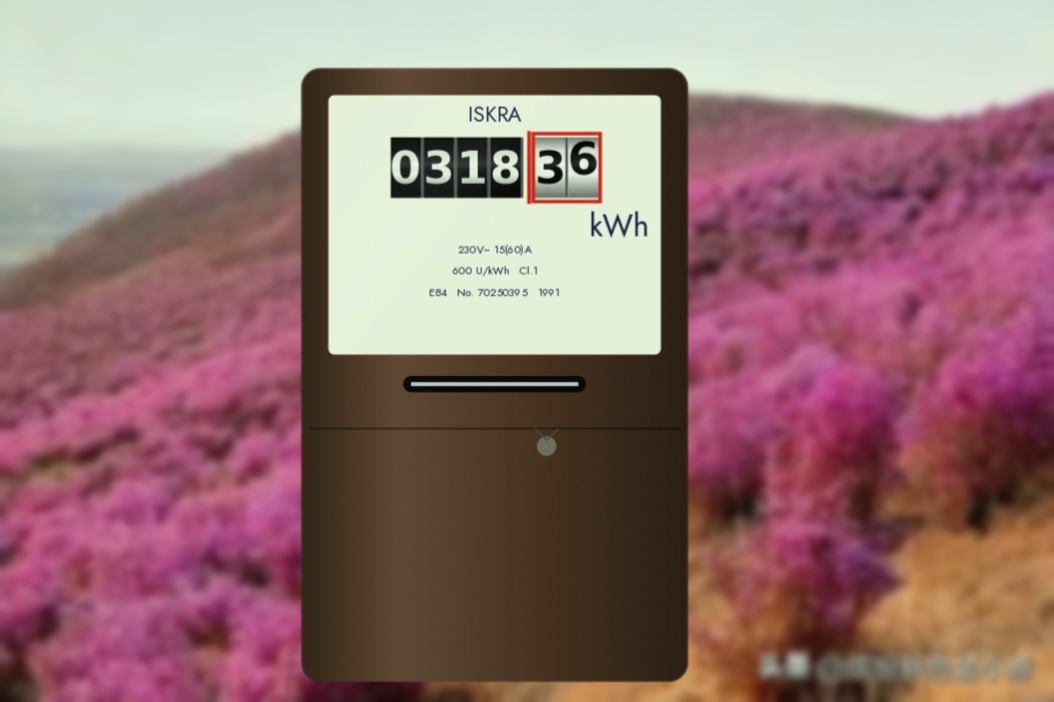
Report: 318.36 kWh
